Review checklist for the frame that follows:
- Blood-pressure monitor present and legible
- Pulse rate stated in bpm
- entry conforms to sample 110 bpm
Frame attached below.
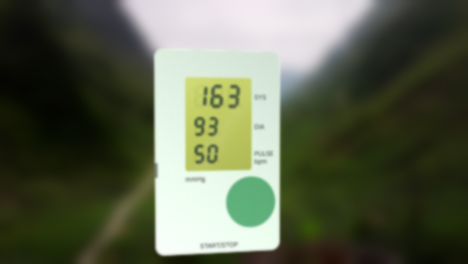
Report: 50 bpm
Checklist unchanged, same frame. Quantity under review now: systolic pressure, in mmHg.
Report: 163 mmHg
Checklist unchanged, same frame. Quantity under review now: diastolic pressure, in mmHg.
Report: 93 mmHg
